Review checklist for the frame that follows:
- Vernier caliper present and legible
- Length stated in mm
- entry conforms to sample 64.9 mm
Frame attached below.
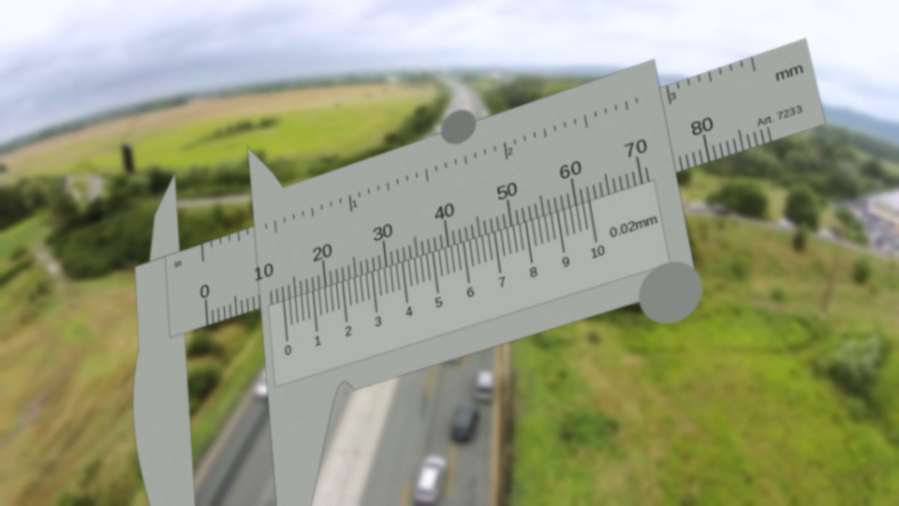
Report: 13.0 mm
